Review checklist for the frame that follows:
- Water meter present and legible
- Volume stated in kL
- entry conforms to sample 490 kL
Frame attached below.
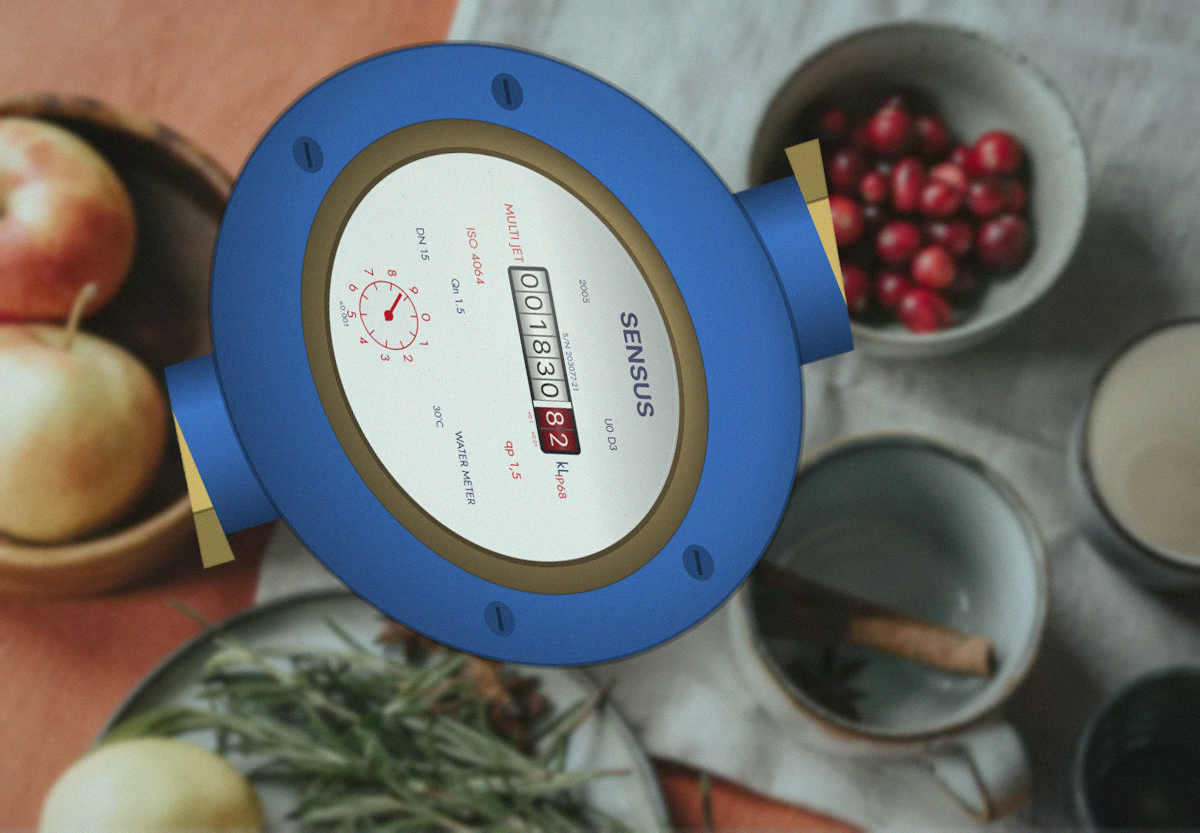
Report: 1830.828 kL
